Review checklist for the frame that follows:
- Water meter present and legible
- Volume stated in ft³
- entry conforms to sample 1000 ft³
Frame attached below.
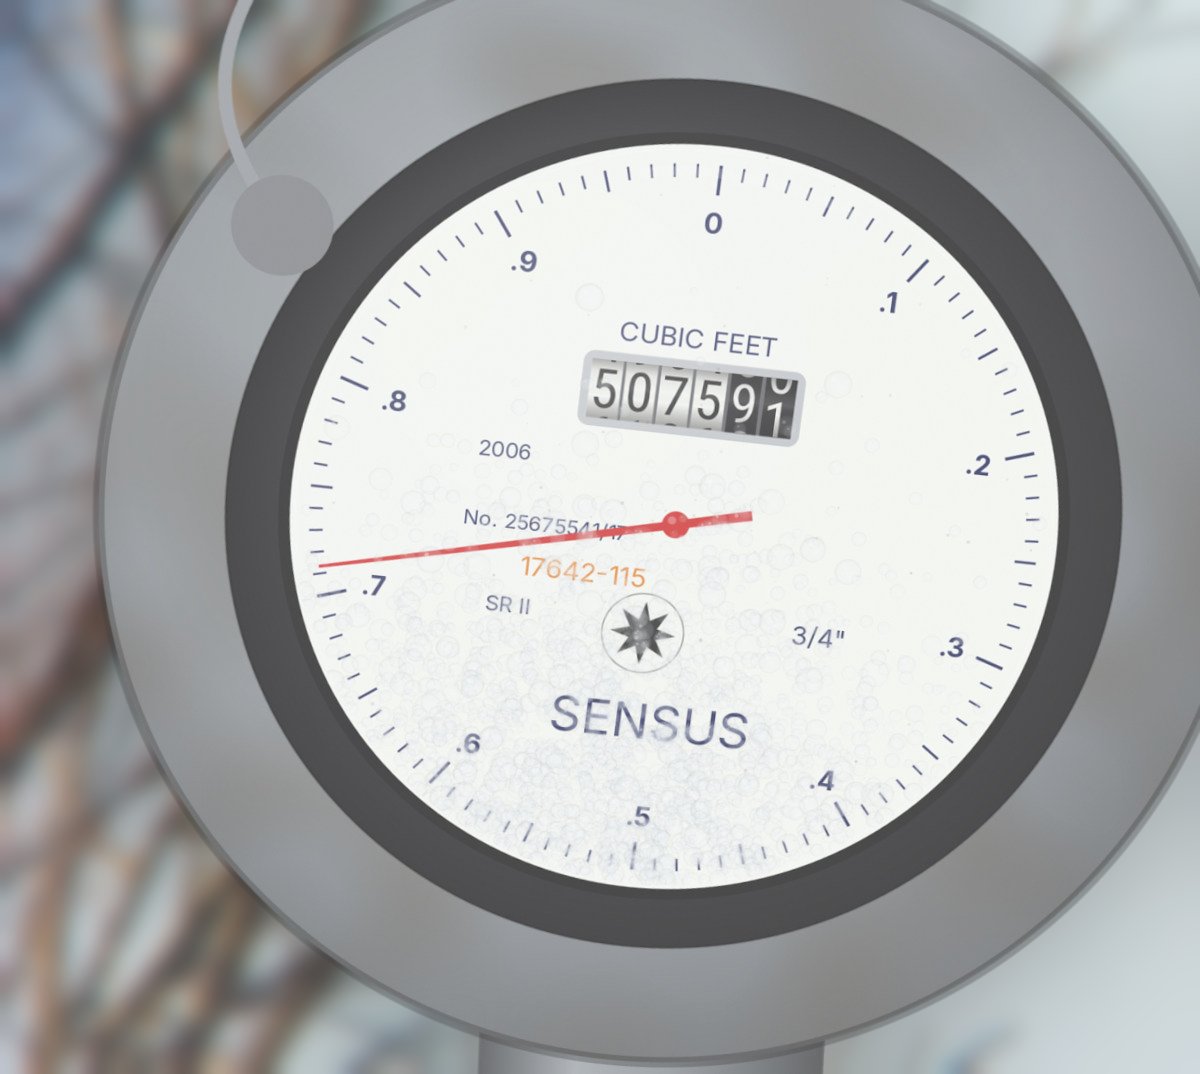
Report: 507590.71 ft³
